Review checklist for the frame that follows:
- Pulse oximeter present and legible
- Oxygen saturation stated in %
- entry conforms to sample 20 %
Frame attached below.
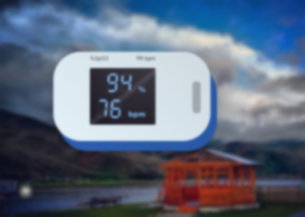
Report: 94 %
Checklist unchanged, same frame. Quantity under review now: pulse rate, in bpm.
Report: 76 bpm
